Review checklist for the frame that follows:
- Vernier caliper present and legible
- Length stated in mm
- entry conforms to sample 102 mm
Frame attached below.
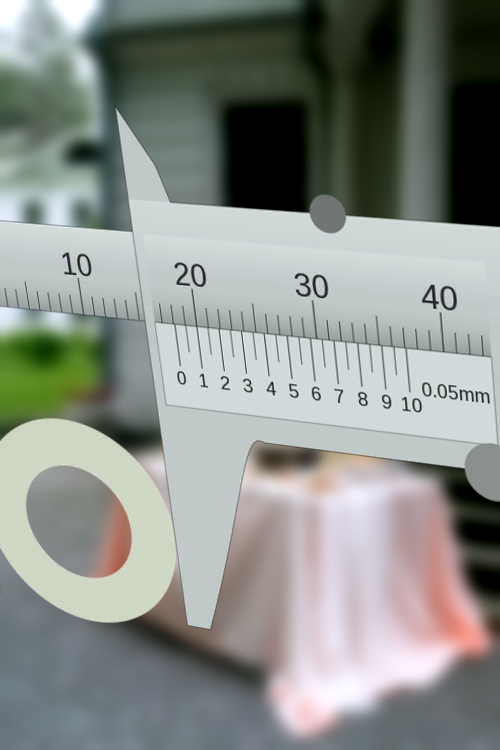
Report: 18.1 mm
